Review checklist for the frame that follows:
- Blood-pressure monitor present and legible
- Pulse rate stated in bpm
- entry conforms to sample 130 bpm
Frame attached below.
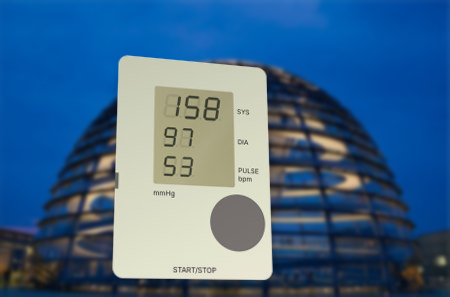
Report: 53 bpm
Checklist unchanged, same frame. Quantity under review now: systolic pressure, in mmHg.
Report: 158 mmHg
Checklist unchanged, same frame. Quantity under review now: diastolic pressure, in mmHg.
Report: 97 mmHg
